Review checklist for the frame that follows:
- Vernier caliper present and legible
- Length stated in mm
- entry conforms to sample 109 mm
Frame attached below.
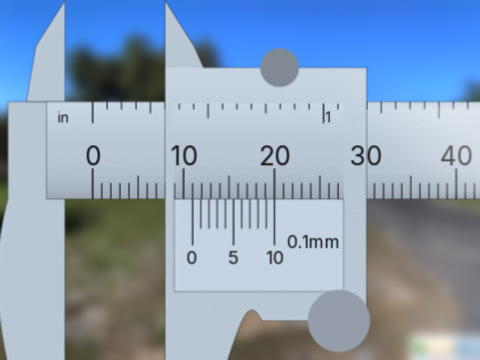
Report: 11.0 mm
